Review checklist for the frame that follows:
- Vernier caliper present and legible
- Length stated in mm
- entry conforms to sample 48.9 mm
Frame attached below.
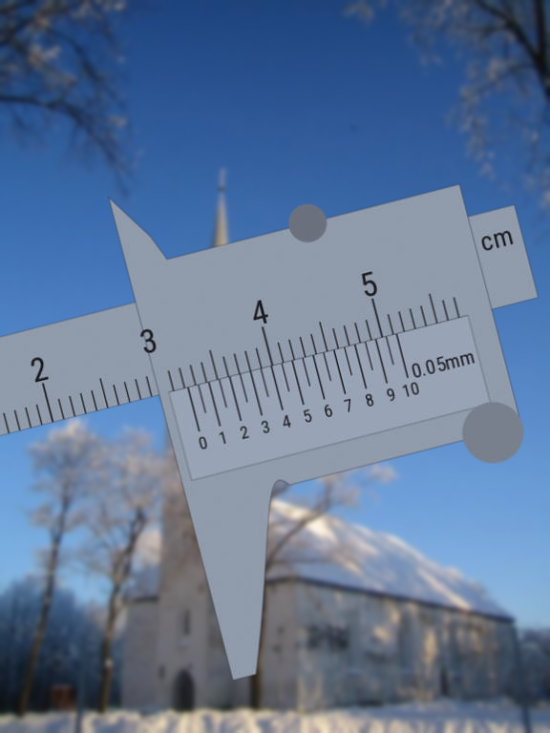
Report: 32.3 mm
